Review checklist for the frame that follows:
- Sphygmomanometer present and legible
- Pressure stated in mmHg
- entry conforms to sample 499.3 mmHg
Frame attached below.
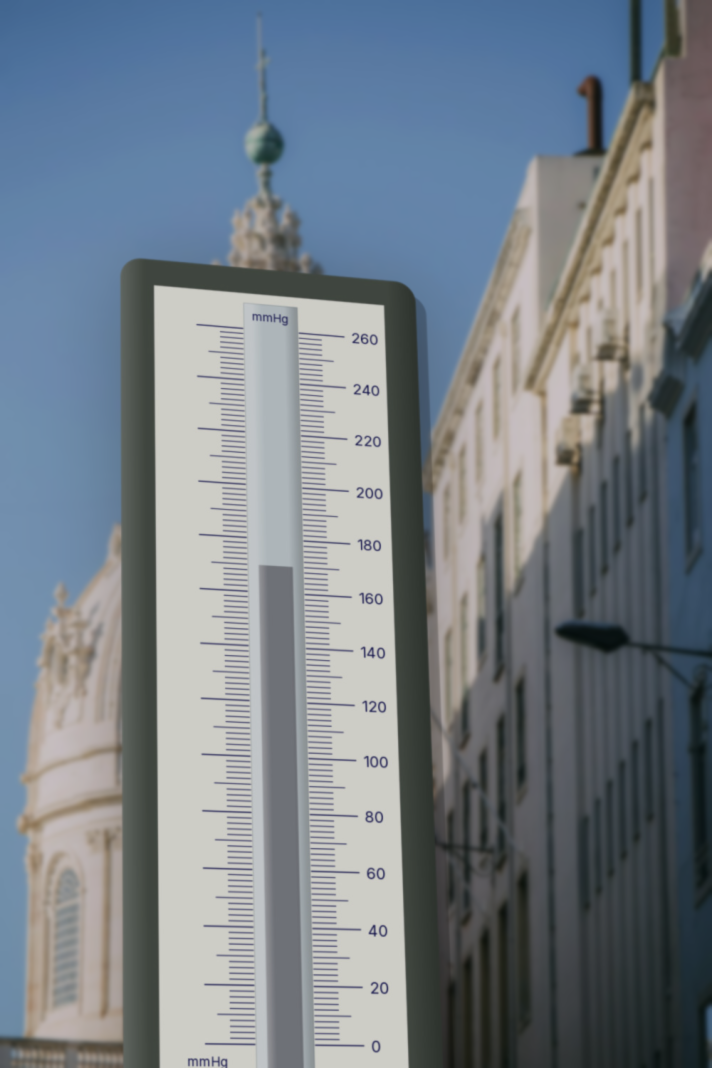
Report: 170 mmHg
